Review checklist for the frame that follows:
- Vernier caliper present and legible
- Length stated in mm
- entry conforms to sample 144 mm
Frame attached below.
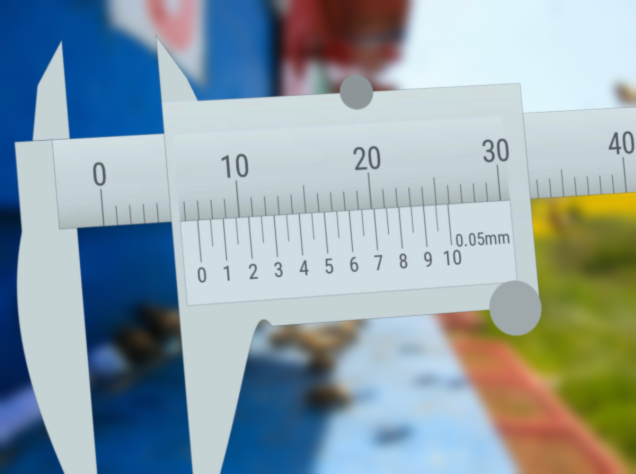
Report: 6.9 mm
